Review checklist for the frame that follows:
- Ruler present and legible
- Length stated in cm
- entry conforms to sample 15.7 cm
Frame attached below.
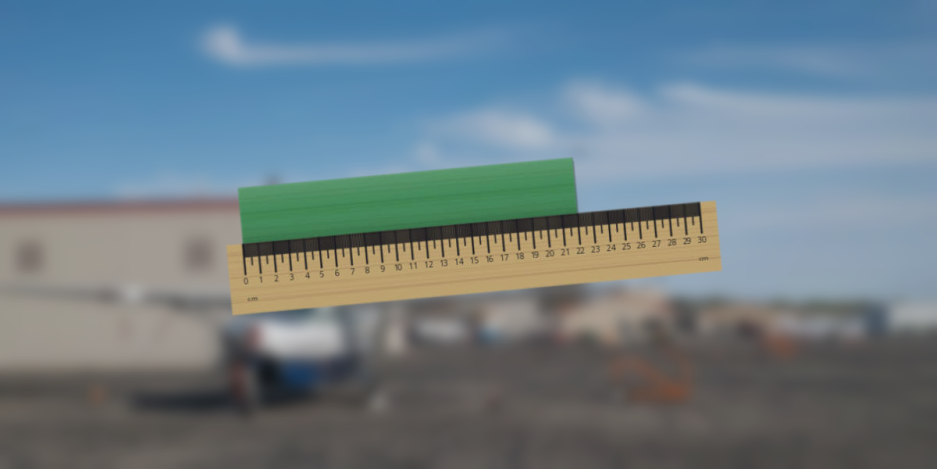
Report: 22 cm
